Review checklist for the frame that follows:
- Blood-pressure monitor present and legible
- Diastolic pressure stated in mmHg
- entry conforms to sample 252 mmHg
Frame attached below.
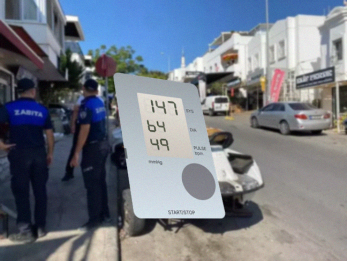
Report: 64 mmHg
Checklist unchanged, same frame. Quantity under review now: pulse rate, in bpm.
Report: 49 bpm
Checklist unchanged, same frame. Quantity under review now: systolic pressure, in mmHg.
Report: 147 mmHg
